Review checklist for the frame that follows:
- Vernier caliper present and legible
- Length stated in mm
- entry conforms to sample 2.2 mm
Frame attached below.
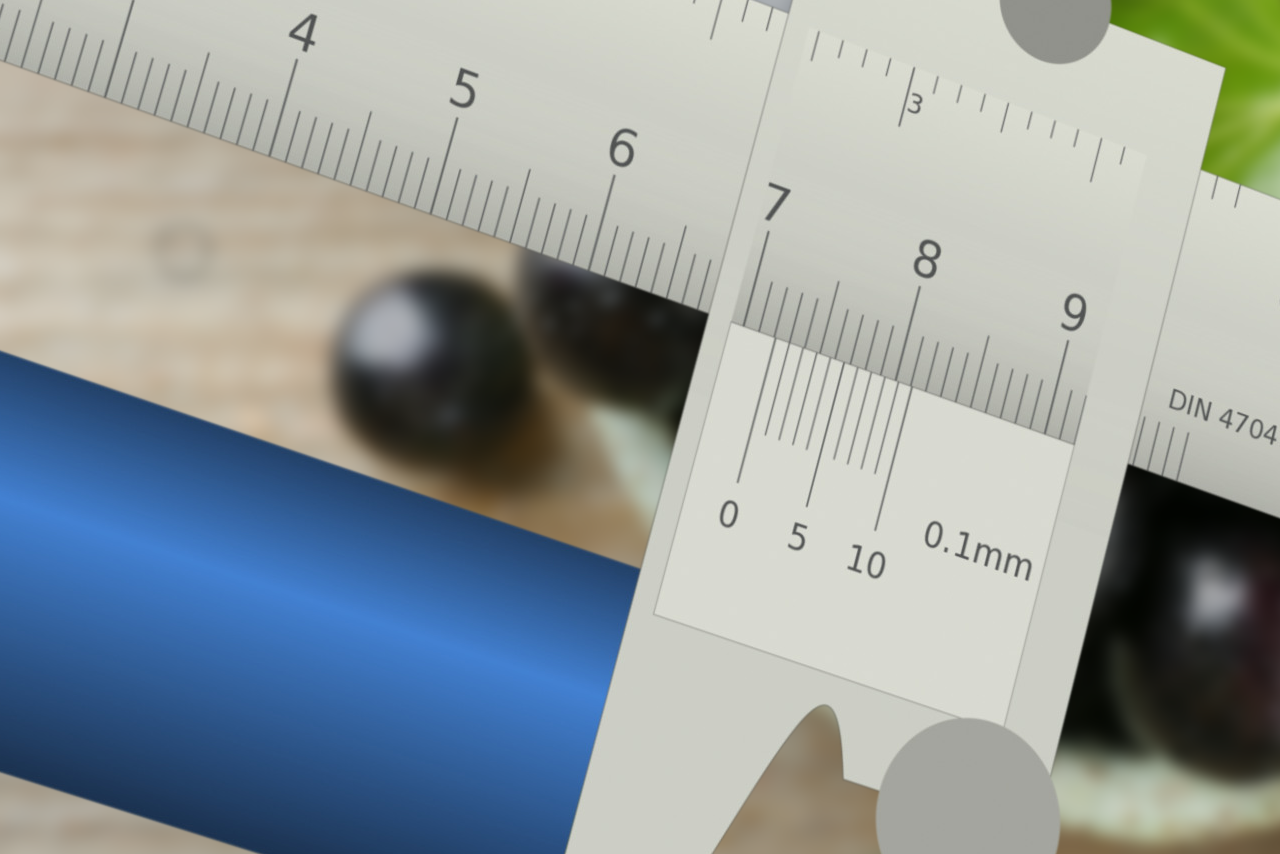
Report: 72.1 mm
